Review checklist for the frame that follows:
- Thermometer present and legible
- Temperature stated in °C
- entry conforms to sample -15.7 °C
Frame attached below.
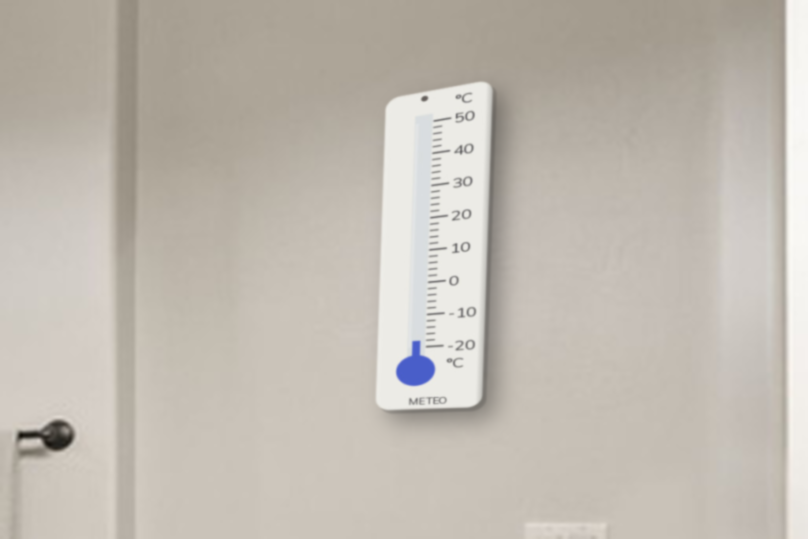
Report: -18 °C
